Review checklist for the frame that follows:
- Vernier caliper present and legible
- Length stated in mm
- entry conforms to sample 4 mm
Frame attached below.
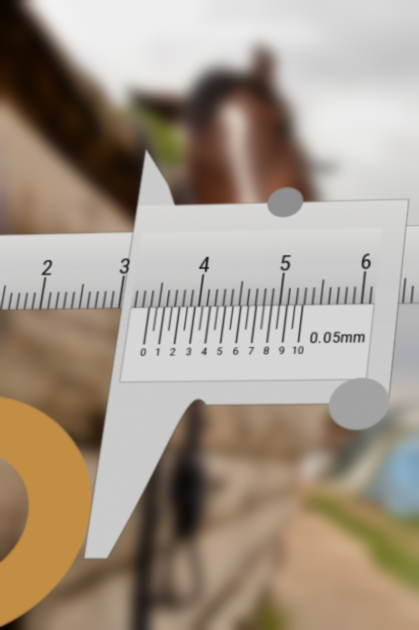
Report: 33.8 mm
